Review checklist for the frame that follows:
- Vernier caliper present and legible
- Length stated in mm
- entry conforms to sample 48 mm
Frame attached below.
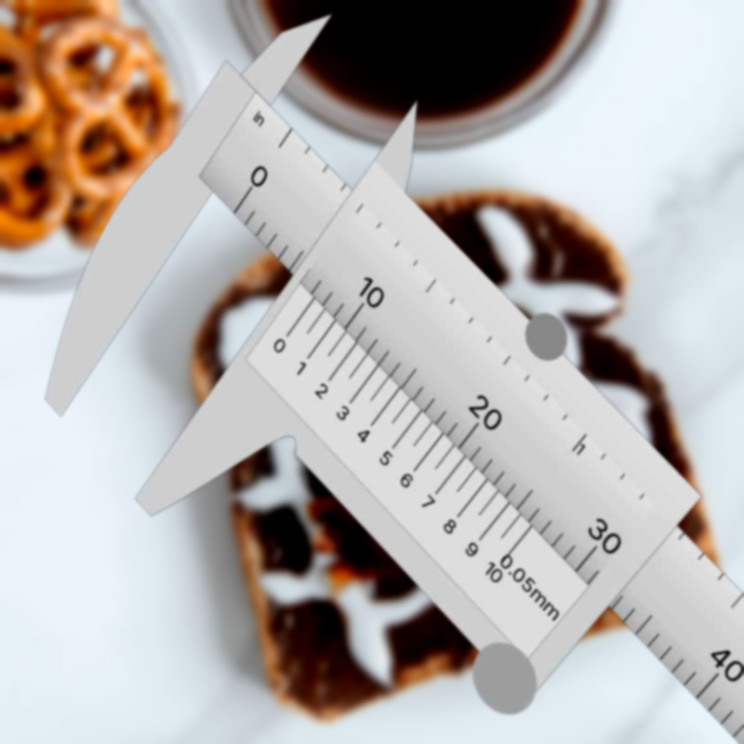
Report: 7.3 mm
